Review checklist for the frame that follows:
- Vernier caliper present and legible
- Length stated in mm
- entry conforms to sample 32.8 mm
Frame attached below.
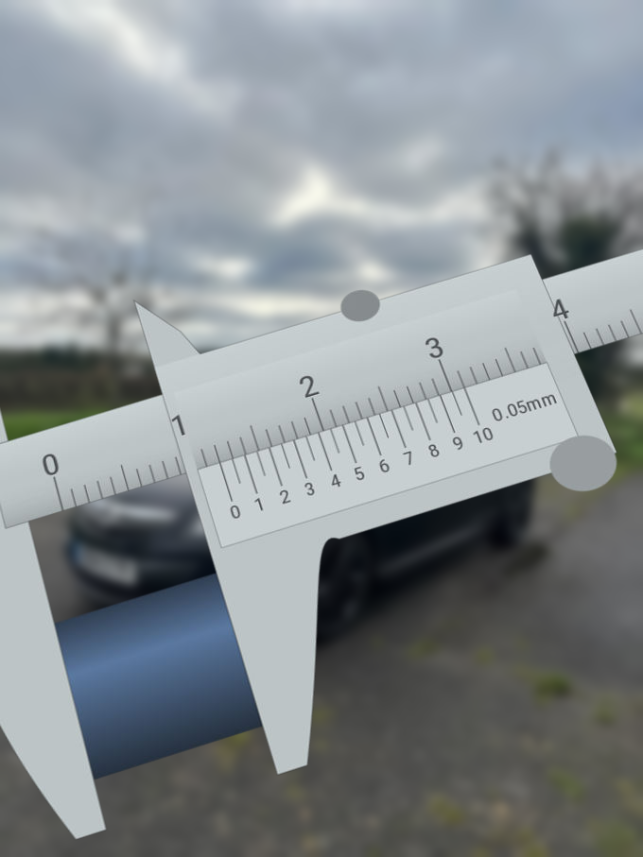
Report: 12.0 mm
